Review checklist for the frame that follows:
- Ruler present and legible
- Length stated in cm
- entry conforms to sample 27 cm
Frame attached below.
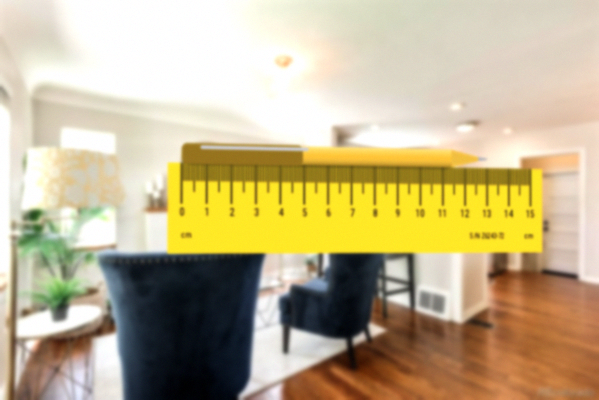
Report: 13 cm
